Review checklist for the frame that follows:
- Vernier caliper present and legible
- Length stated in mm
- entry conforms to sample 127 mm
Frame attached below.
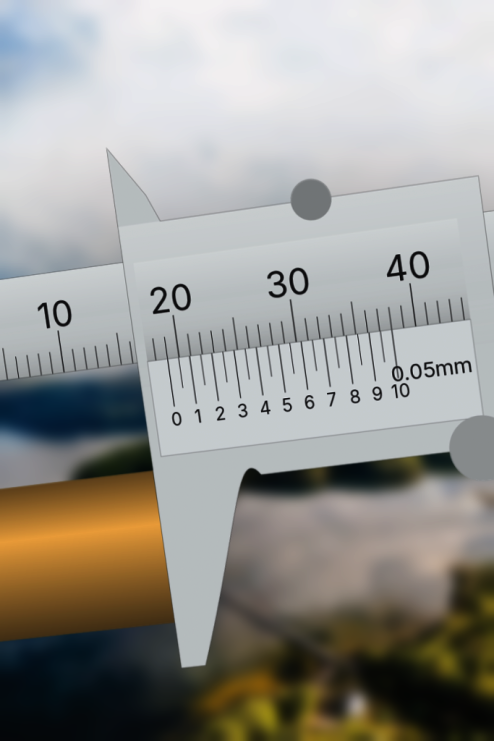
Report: 19.0 mm
